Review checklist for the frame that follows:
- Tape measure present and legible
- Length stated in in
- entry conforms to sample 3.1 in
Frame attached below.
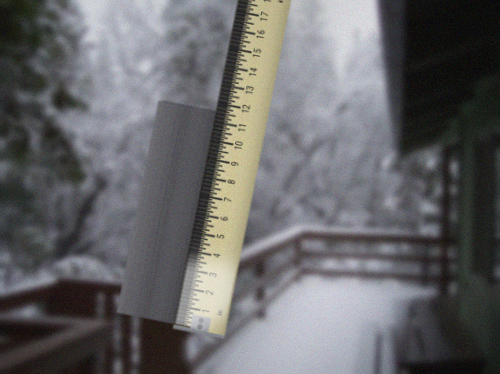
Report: 11.5 in
